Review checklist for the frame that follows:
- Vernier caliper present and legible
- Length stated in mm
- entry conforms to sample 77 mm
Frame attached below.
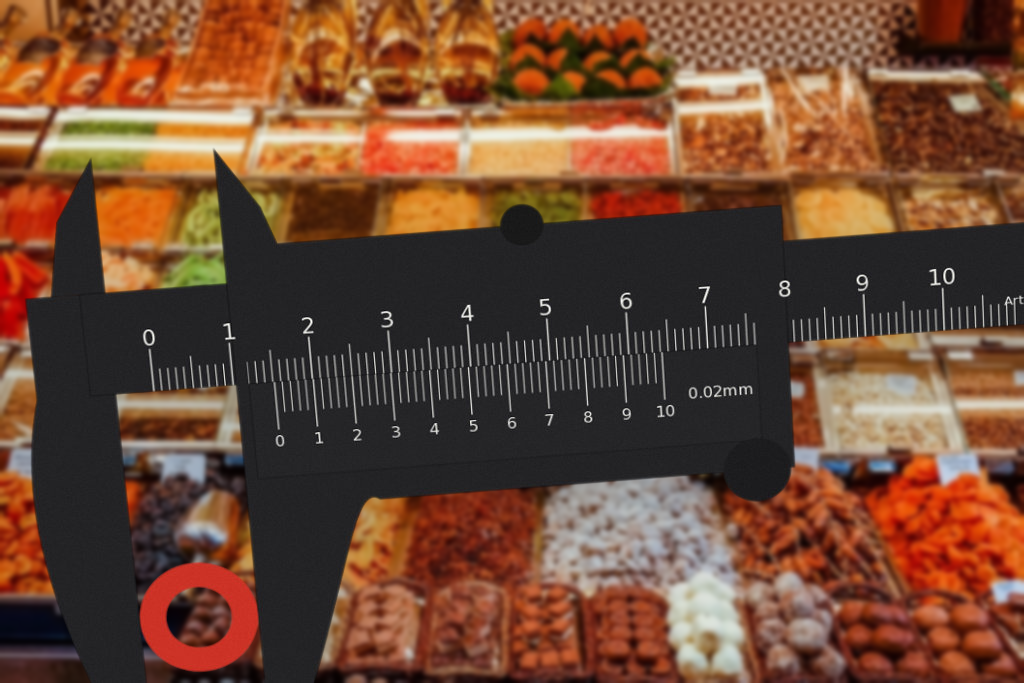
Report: 15.2 mm
